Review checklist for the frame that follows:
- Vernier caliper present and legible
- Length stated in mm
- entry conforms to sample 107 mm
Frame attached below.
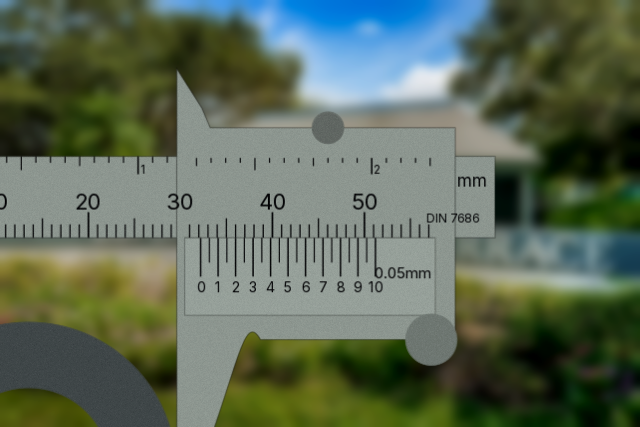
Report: 32.2 mm
